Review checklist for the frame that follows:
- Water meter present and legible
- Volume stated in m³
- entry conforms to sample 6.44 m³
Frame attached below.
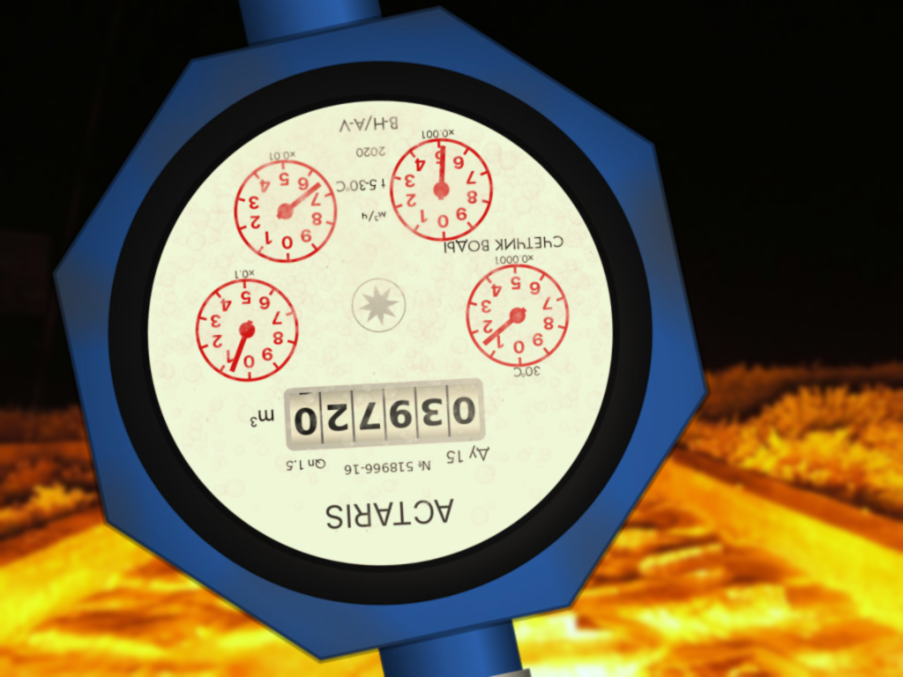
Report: 39720.0651 m³
